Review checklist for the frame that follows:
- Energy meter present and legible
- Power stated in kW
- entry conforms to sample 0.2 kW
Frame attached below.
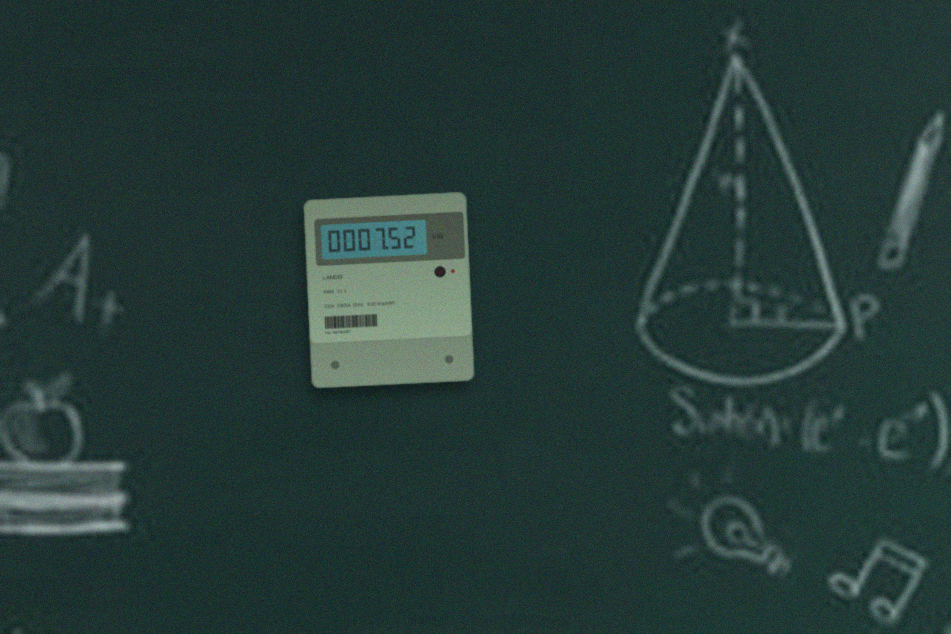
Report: 7.52 kW
